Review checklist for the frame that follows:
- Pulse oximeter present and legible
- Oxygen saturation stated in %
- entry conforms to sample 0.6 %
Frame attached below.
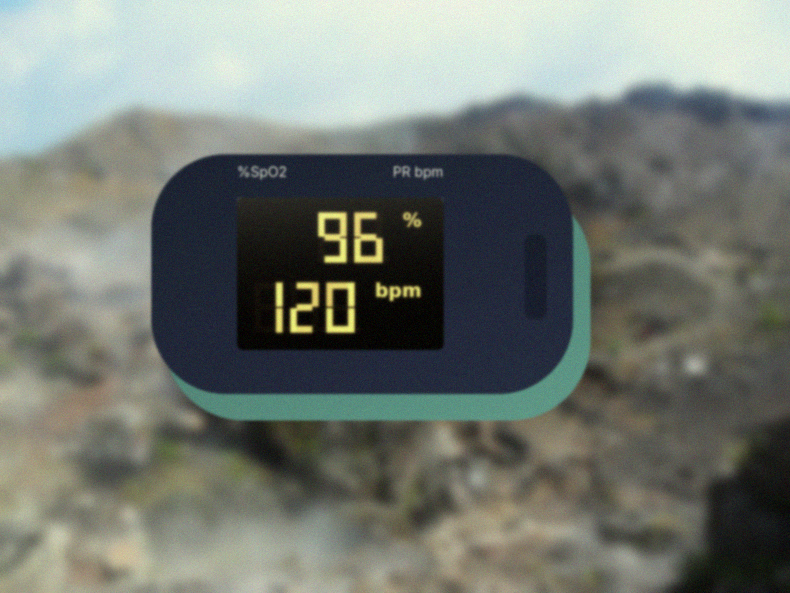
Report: 96 %
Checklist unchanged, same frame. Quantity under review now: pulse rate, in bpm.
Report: 120 bpm
